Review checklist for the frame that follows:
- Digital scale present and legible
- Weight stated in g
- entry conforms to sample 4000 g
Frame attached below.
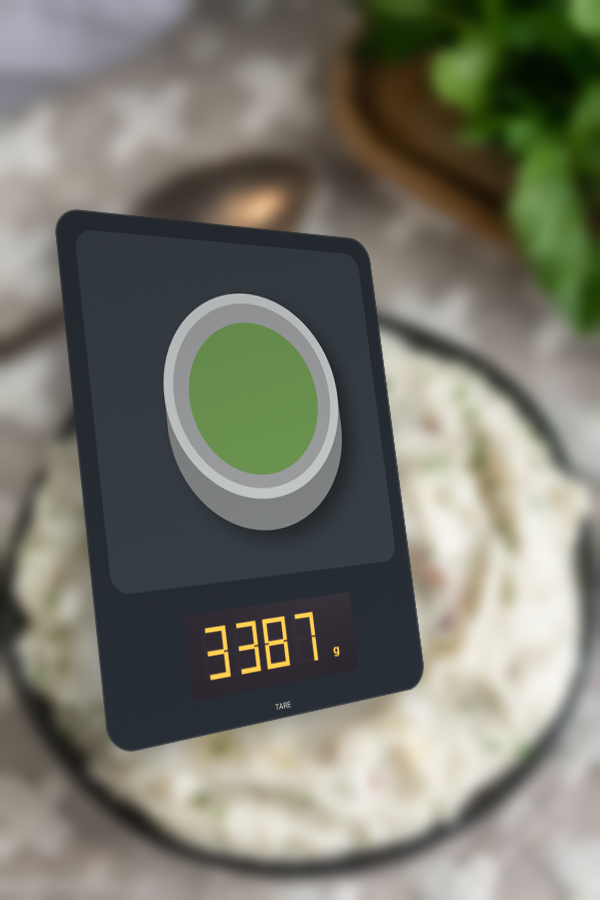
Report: 3387 g
